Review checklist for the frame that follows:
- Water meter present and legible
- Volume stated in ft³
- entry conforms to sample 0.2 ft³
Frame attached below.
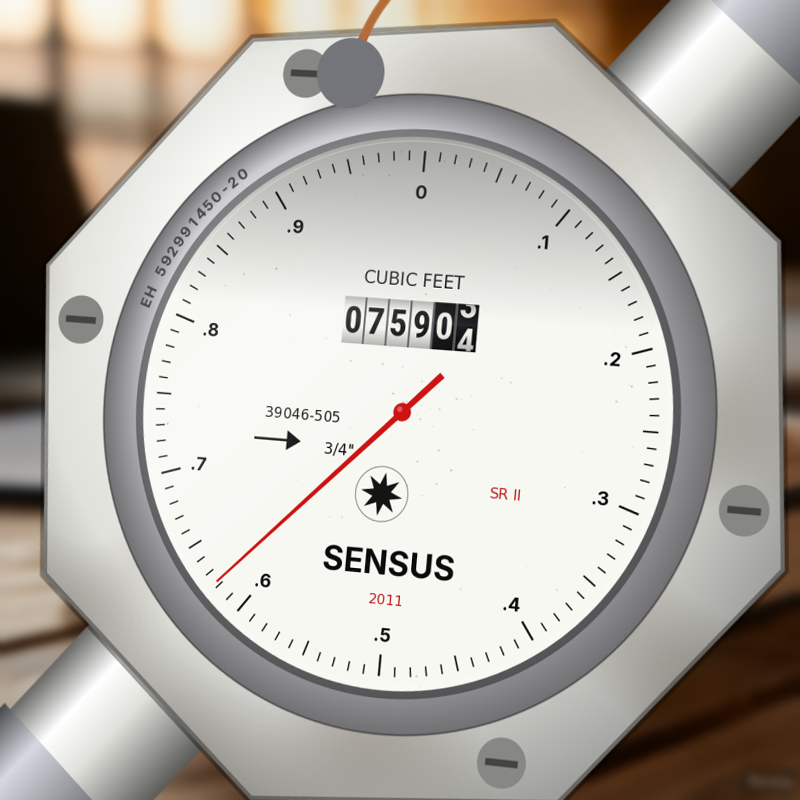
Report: 75903.62 ft³
